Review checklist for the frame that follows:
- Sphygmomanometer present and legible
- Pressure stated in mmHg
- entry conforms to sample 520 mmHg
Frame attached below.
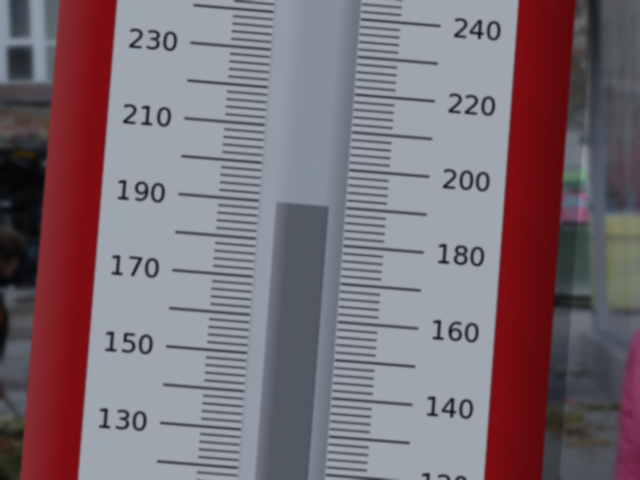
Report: 190 mmHg
